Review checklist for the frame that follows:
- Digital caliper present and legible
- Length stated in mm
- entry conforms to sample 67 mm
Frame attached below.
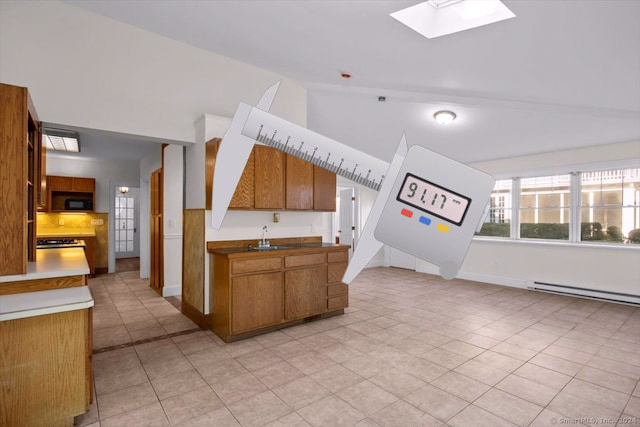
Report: 91.17 mm
